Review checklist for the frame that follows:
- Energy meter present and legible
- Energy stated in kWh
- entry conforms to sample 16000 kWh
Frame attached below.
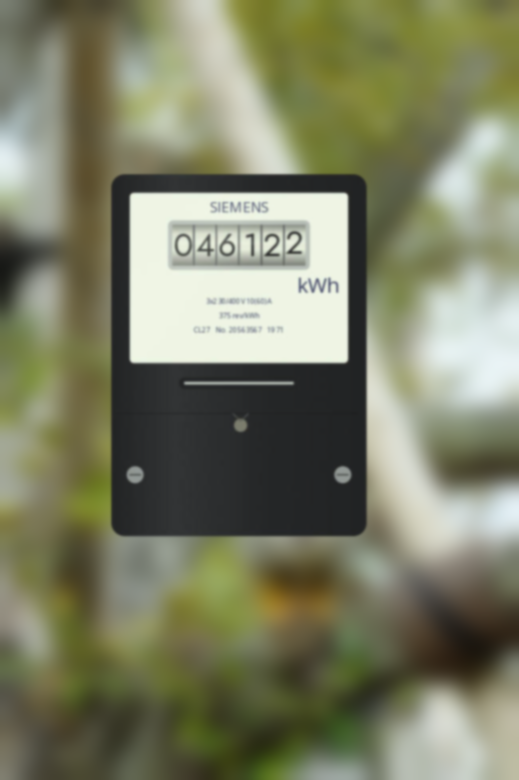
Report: 46122 kWh
